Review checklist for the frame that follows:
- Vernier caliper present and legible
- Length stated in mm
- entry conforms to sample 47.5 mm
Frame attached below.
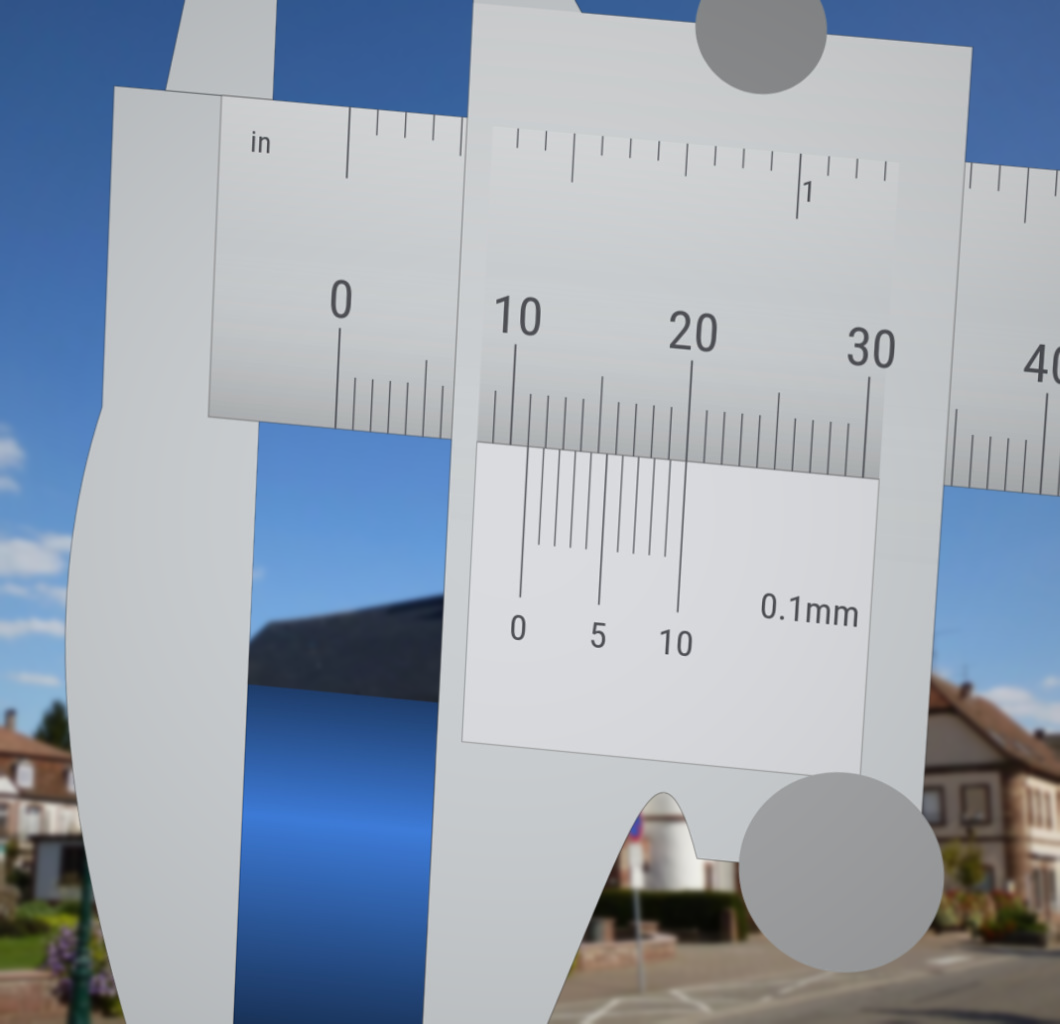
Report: 11.0 mm
